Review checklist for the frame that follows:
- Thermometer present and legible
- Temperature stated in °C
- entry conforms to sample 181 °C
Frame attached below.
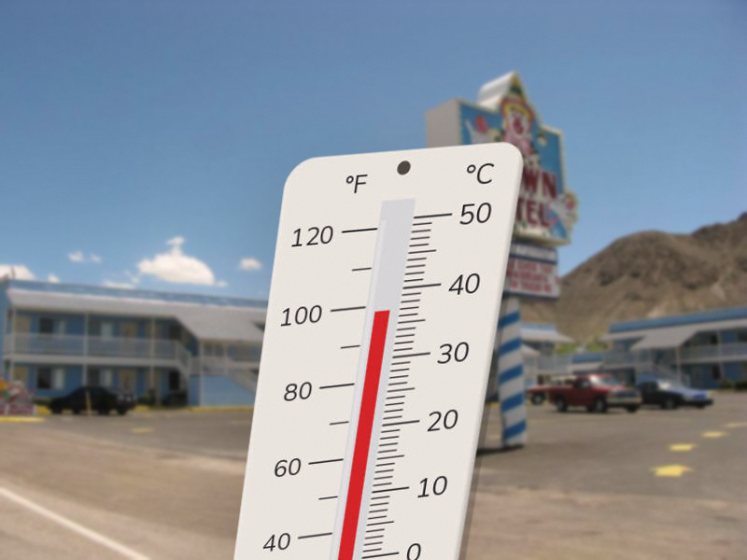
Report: 37 °C
